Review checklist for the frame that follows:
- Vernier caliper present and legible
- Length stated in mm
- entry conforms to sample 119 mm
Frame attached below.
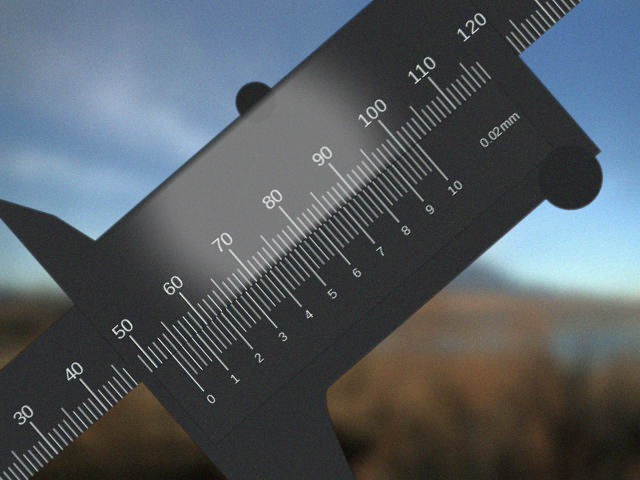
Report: 53.0 mm
